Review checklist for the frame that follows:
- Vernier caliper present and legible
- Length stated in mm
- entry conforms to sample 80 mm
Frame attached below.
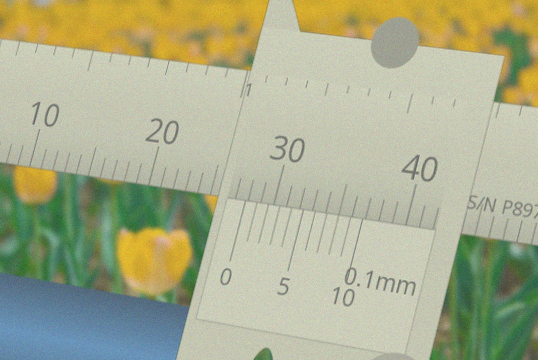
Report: 27.8 mm
